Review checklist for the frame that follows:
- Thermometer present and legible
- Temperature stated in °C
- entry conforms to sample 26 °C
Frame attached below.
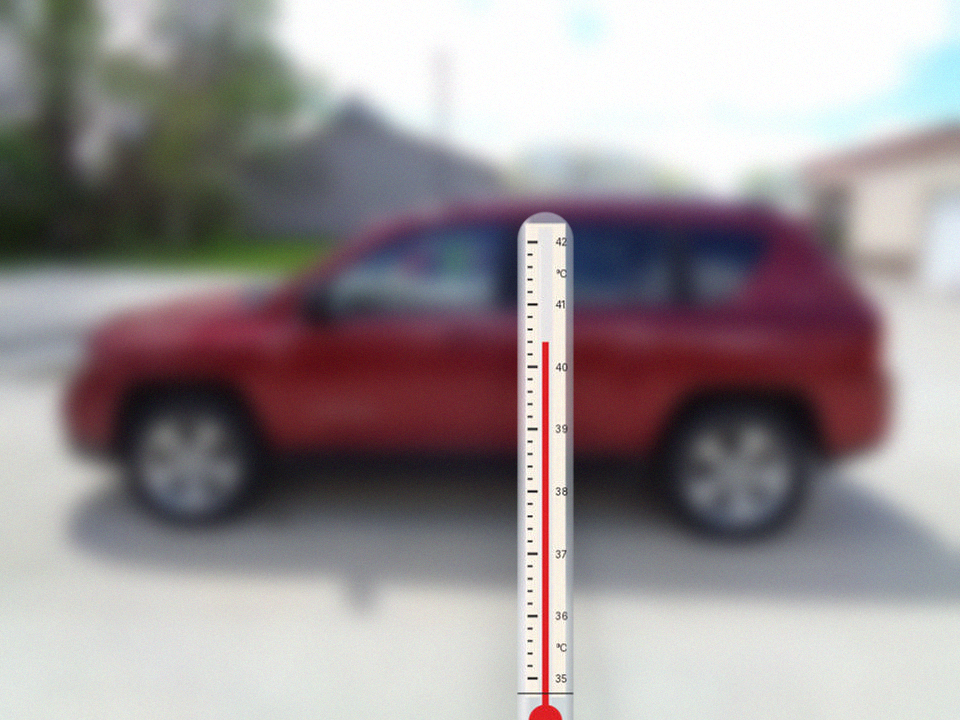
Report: 40.4 °C
